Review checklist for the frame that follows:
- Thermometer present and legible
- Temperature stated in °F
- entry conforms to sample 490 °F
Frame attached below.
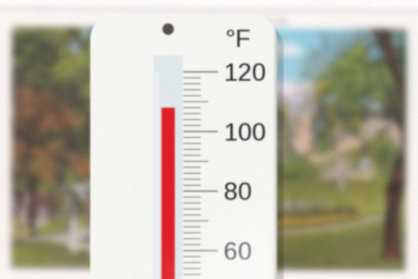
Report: 108 °F
